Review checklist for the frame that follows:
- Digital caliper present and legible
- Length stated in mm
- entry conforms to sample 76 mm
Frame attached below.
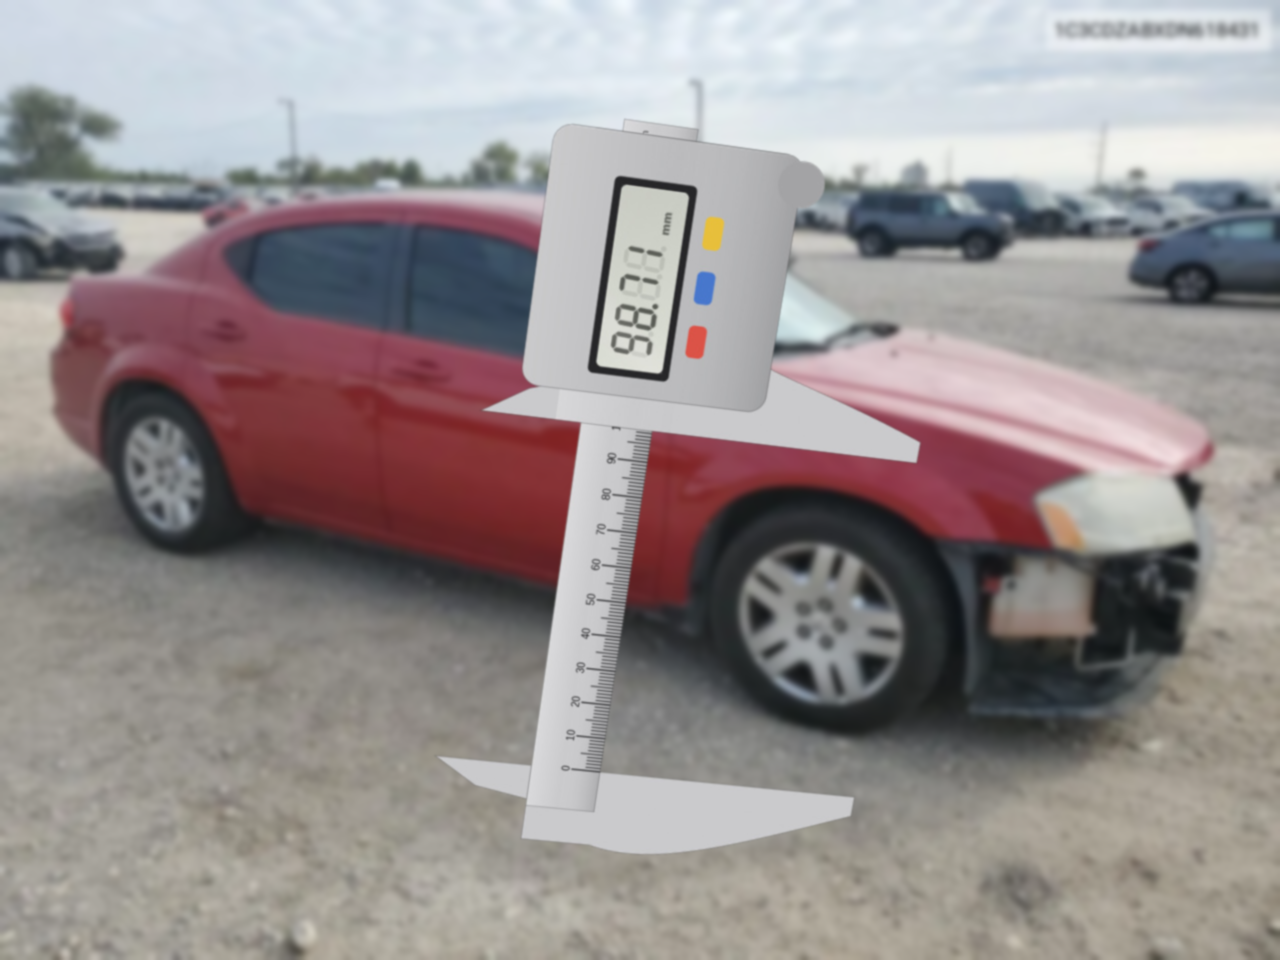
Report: 98.71 mm
